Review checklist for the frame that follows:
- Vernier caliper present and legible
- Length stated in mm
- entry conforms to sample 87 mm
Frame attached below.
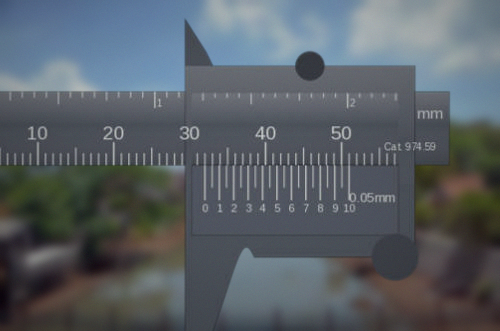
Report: 32.0 mm
